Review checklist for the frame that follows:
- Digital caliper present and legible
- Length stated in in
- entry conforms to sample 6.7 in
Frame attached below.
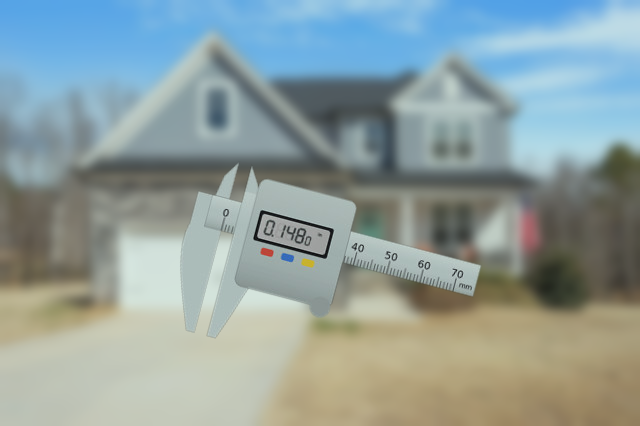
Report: 0.1480 in
